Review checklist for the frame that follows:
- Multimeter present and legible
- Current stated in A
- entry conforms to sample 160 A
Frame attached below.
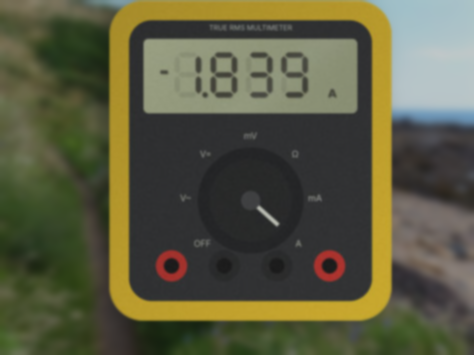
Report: -1.839 A
